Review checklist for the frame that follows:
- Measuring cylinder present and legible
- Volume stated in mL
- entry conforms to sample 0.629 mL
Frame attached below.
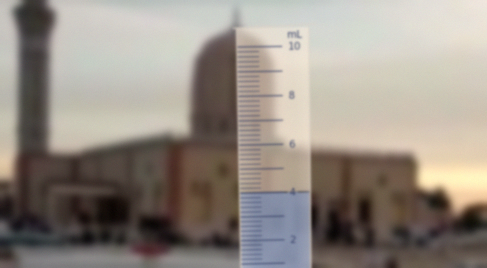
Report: 4 mL
